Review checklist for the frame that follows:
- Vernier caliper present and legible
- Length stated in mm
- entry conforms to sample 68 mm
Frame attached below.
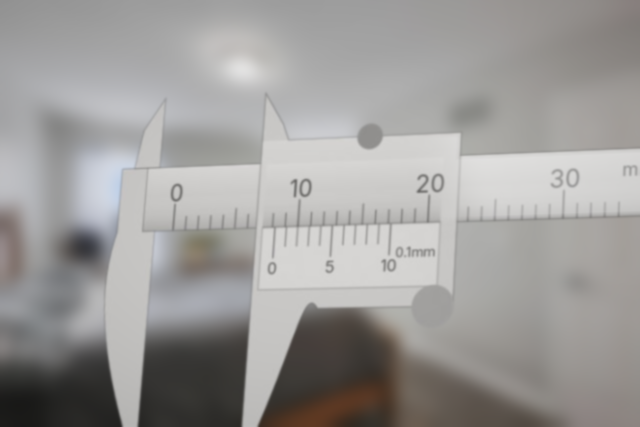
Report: 8.2 mm
